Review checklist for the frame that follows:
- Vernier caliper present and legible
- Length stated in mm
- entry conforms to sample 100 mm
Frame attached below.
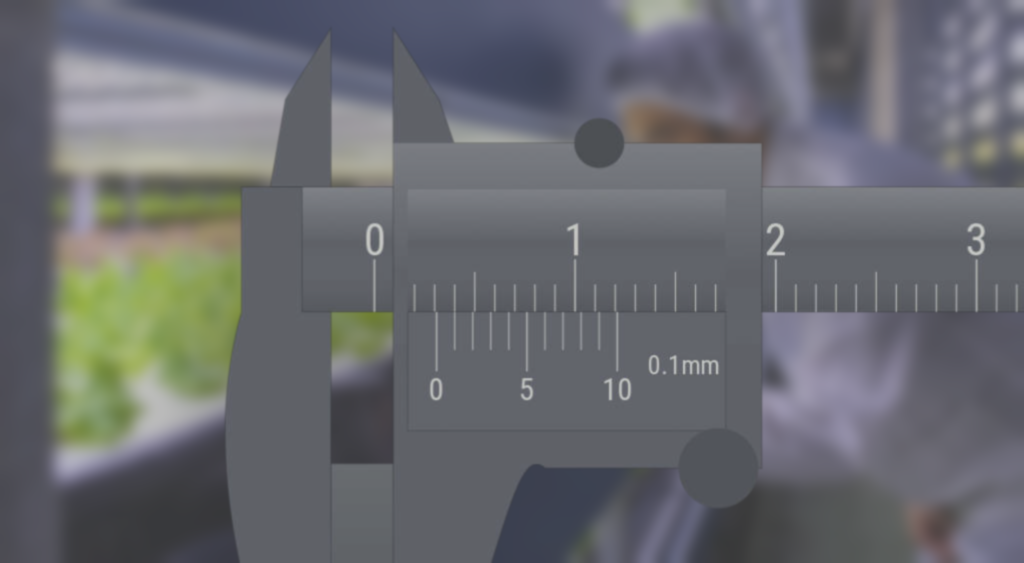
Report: 3.1 mm
